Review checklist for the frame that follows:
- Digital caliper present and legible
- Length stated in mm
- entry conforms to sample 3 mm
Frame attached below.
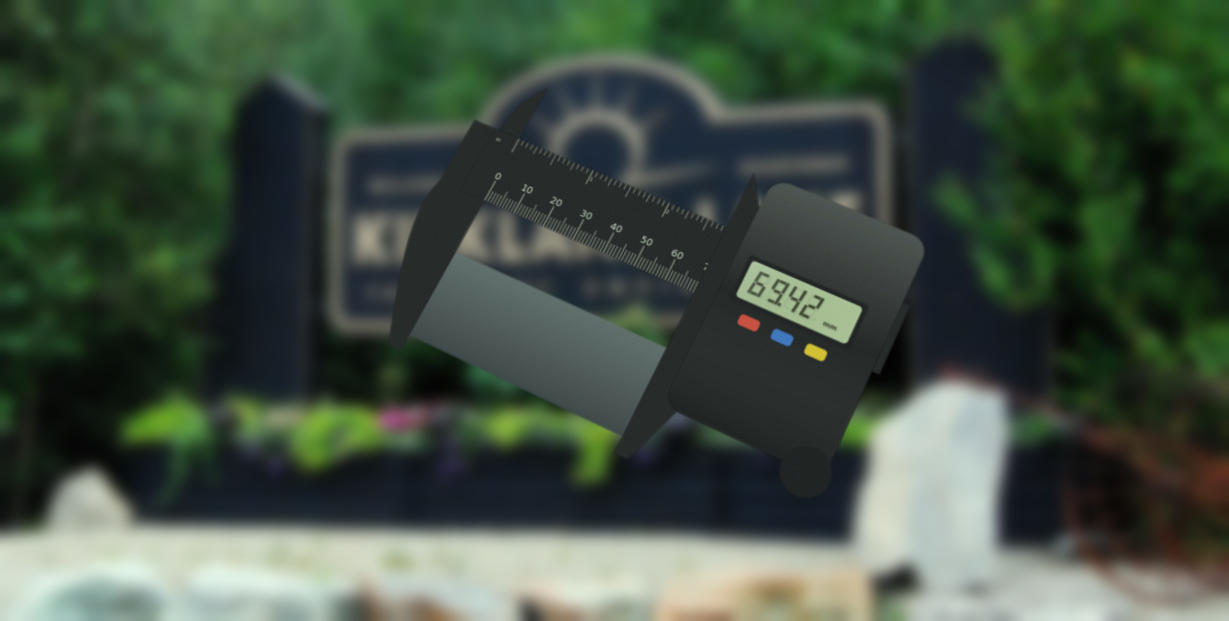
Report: 69.42 mm
